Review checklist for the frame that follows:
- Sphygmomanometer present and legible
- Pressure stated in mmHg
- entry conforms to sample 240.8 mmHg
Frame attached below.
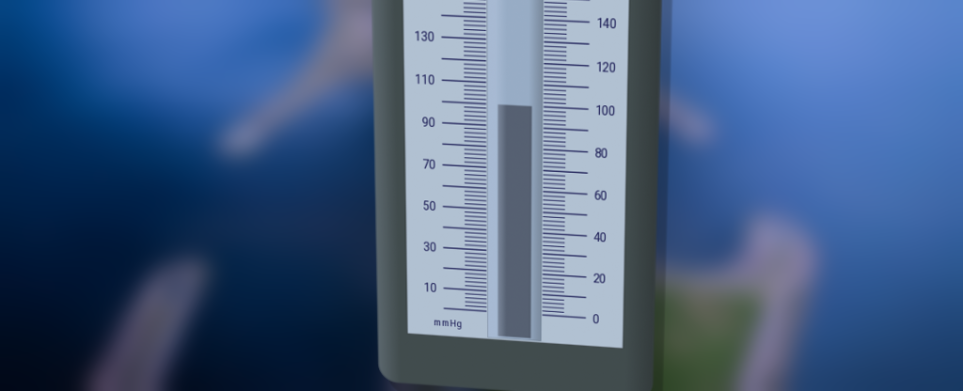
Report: 100 mmHg
